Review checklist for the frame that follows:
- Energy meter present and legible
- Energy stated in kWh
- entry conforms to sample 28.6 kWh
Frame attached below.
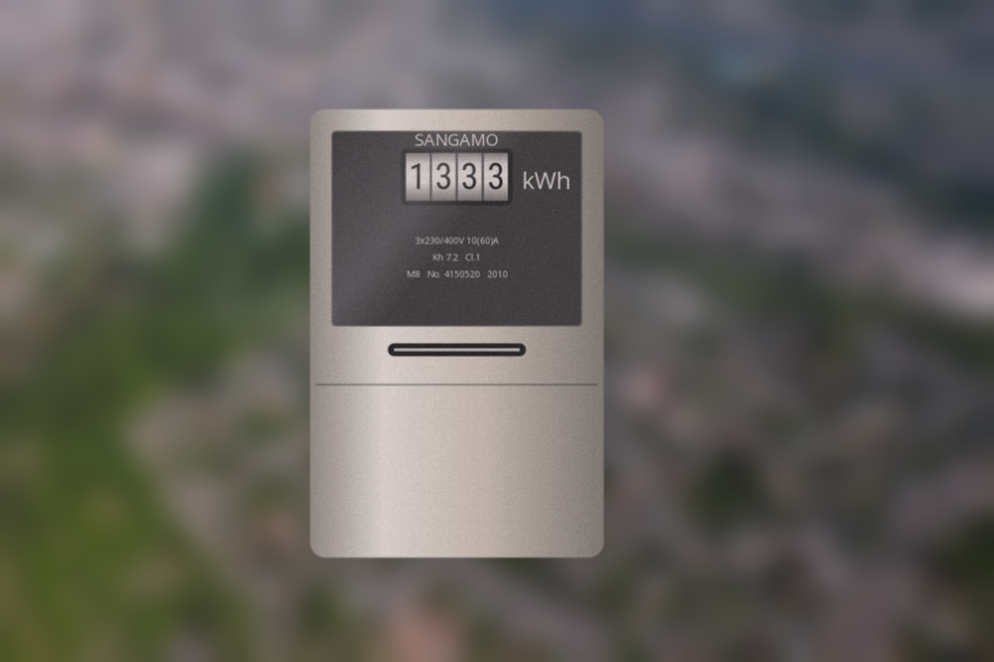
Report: 1333 kWh
